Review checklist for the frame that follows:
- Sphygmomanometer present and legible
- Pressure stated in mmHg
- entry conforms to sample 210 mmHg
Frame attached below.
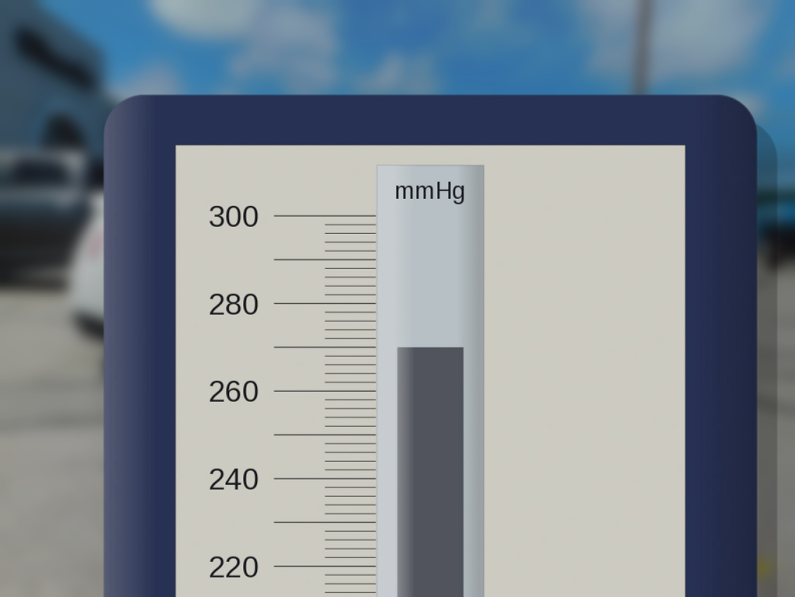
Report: 270 mmHg
